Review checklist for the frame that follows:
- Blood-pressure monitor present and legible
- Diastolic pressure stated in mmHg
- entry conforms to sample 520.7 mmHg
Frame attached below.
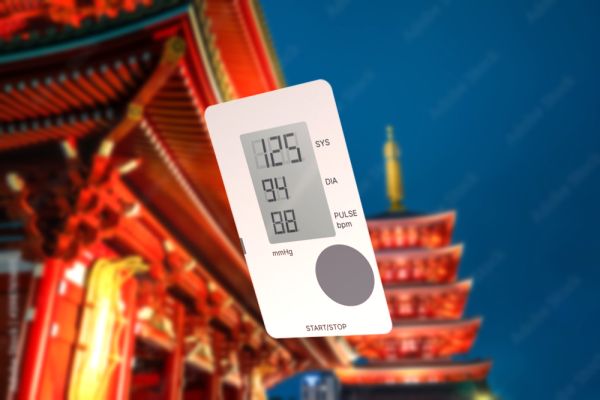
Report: 94 mmHg
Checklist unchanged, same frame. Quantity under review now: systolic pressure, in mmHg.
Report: 125 mmHg
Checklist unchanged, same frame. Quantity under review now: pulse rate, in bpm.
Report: 88 bpm
